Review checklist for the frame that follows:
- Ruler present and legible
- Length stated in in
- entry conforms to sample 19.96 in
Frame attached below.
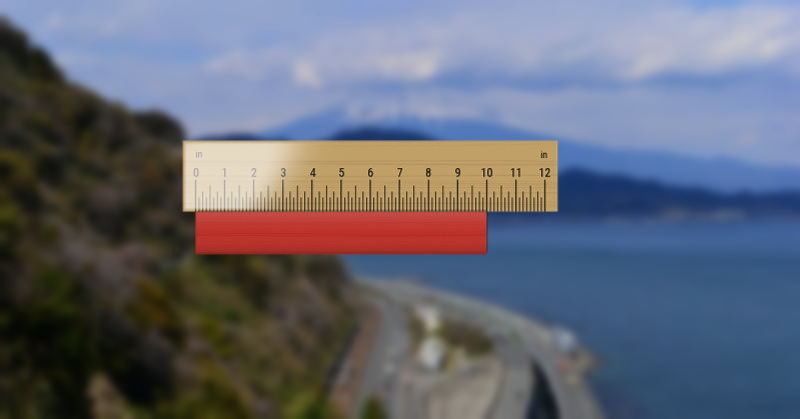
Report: 10 in
